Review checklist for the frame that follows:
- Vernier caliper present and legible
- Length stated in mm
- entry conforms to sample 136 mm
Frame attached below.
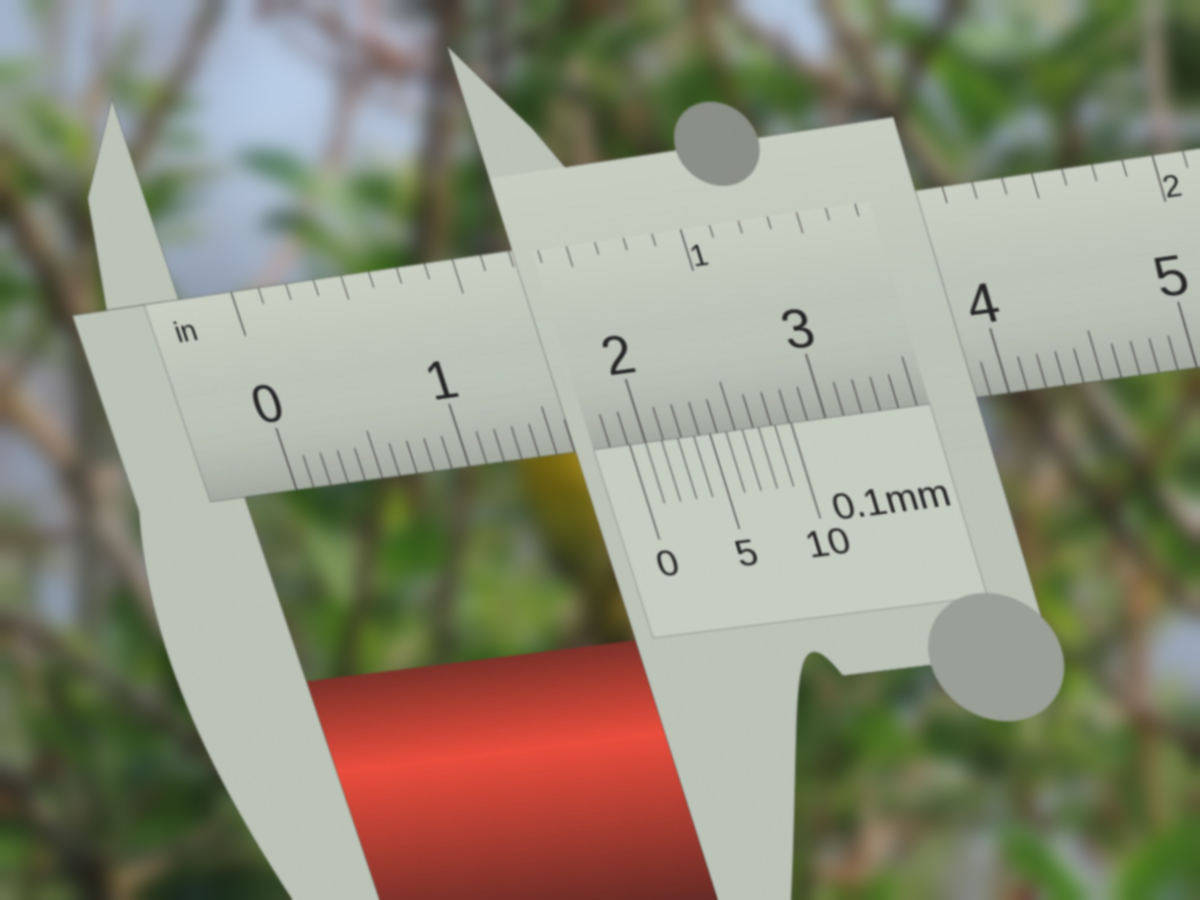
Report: 19.1 mm
